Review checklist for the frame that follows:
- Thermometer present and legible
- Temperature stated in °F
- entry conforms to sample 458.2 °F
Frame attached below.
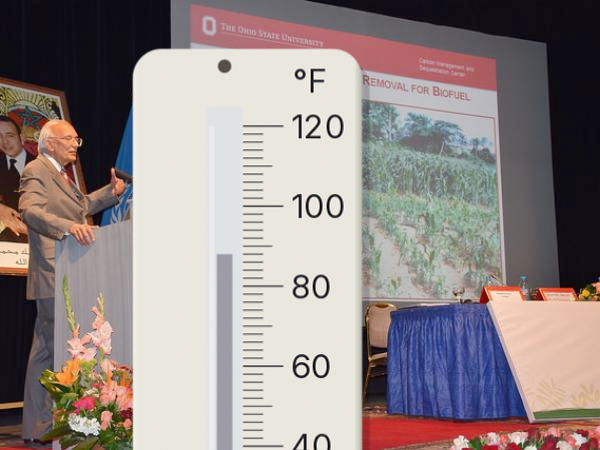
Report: 88 °F
